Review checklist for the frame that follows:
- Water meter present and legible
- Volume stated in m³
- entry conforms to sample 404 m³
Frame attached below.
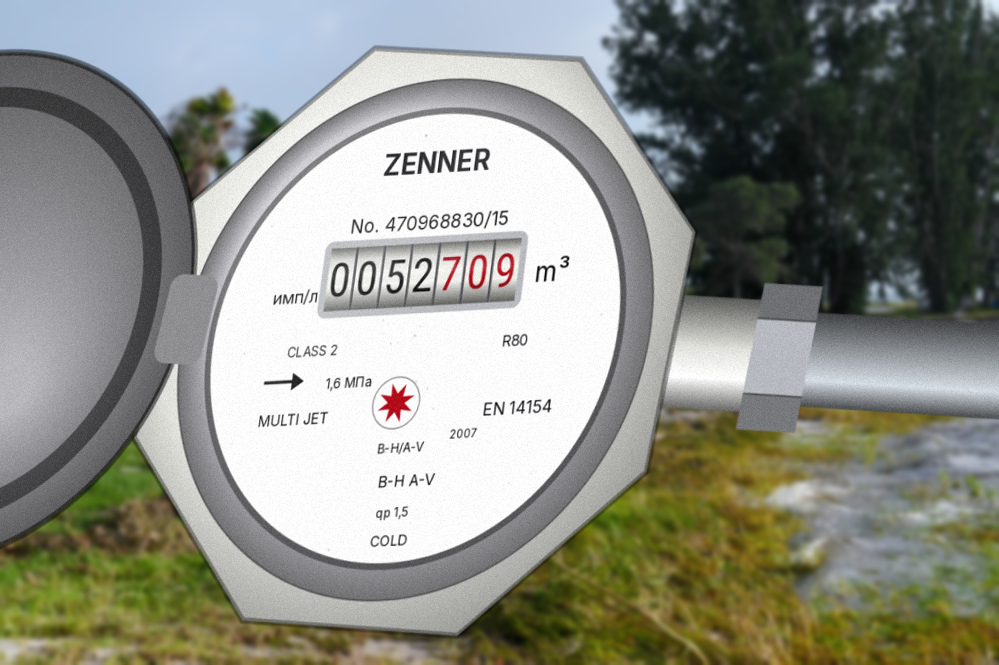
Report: 52.709 m³
